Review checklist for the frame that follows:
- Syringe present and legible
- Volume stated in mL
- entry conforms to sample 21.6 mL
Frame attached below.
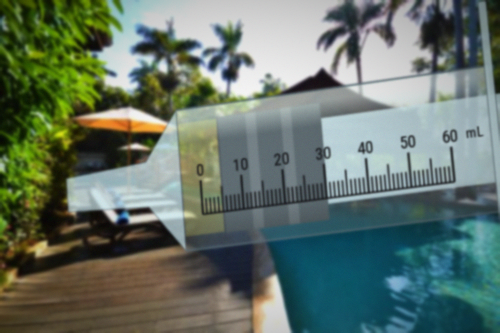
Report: 5 mL
